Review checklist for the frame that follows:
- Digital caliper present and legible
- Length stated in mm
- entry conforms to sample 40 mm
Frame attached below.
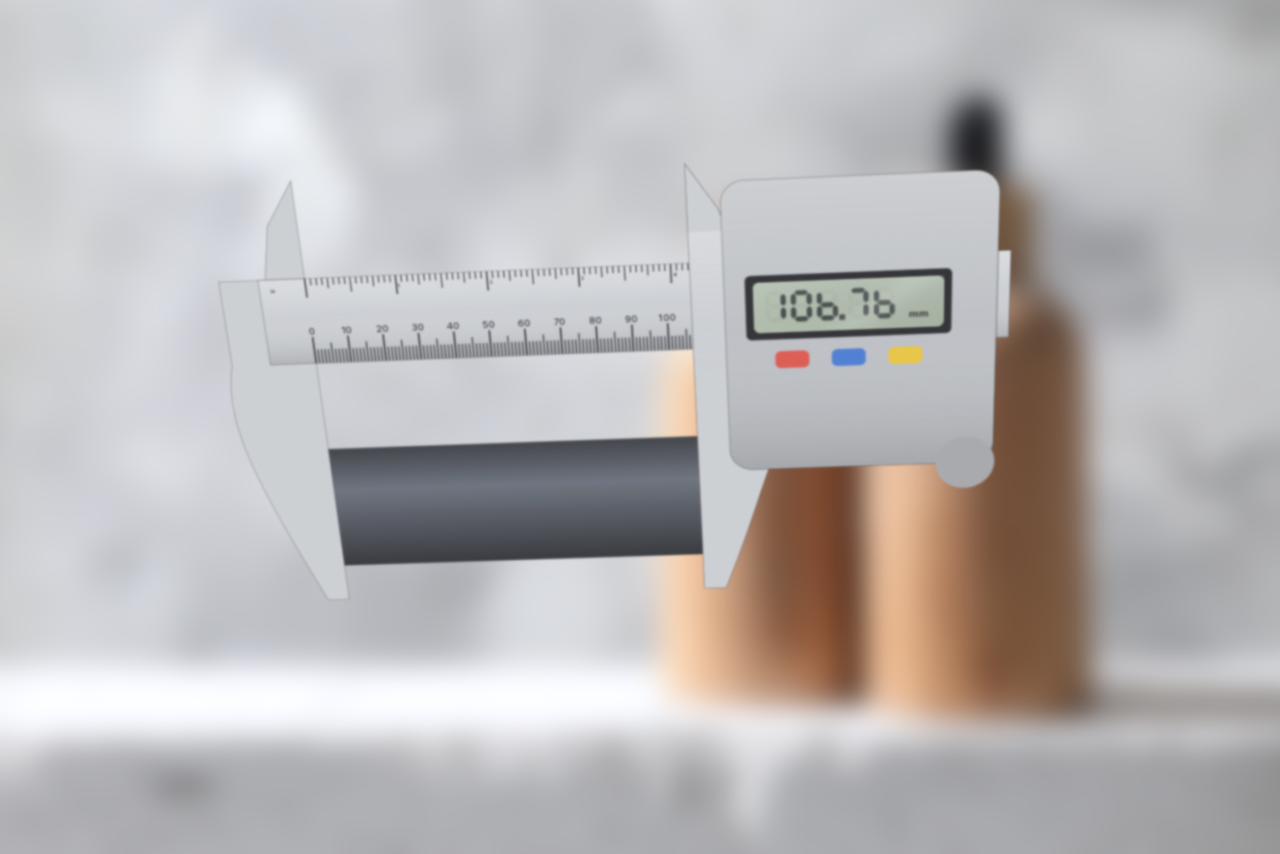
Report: 106.76 mm
